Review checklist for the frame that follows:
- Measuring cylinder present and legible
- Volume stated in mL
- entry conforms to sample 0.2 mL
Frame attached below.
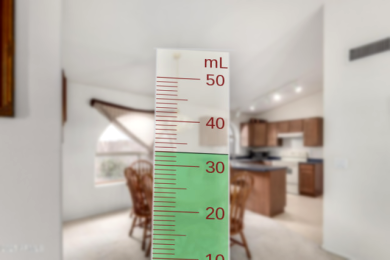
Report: 33 mL
